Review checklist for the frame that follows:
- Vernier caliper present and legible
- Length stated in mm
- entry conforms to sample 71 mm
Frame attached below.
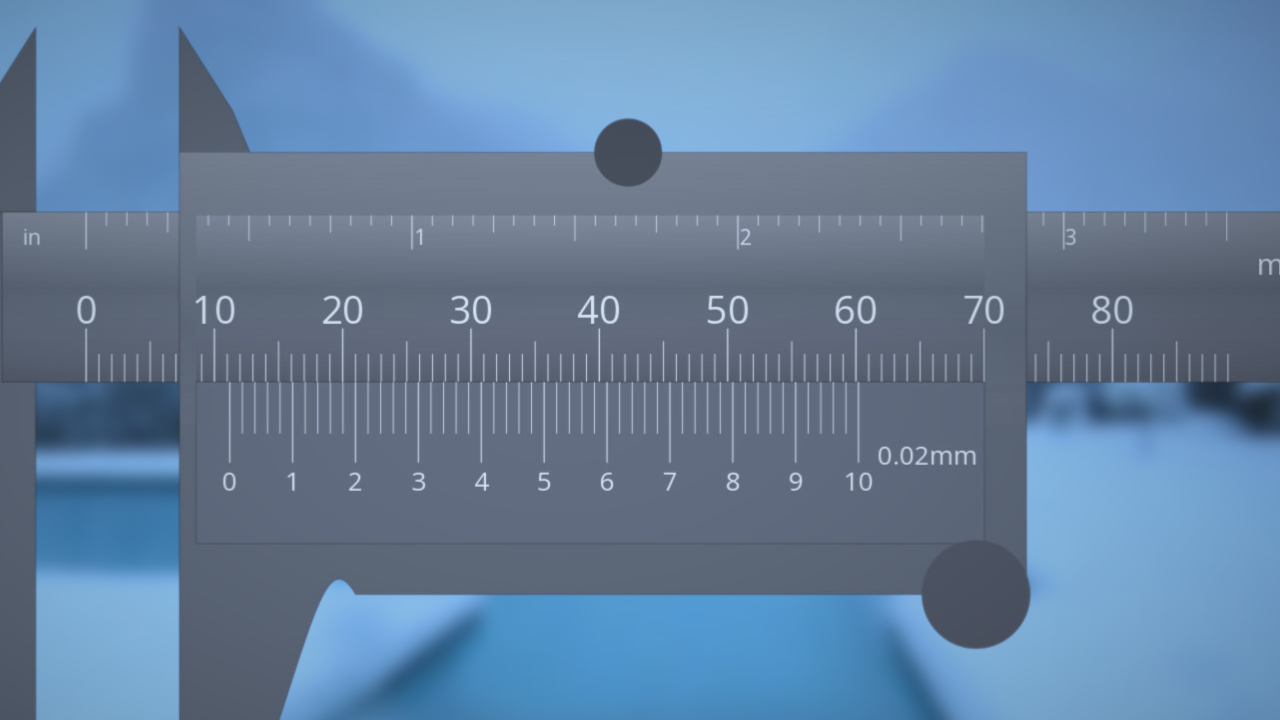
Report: 11.2 mm
